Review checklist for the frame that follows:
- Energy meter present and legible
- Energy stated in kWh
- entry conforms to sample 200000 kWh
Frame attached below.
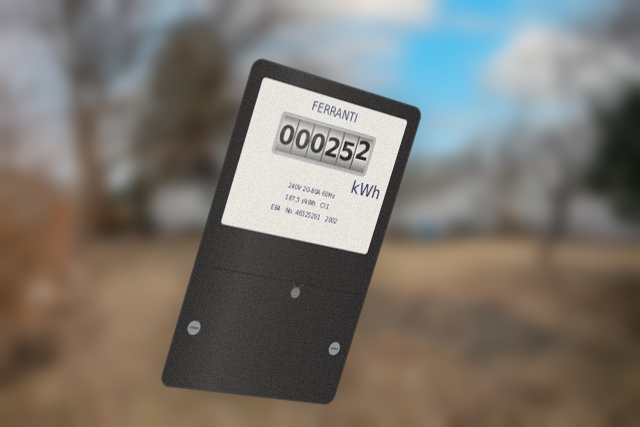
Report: 252 kWh
